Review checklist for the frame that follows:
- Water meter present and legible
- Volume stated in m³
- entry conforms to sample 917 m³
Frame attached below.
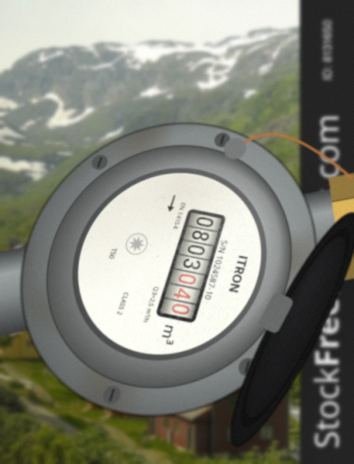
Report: 803.040 m³
